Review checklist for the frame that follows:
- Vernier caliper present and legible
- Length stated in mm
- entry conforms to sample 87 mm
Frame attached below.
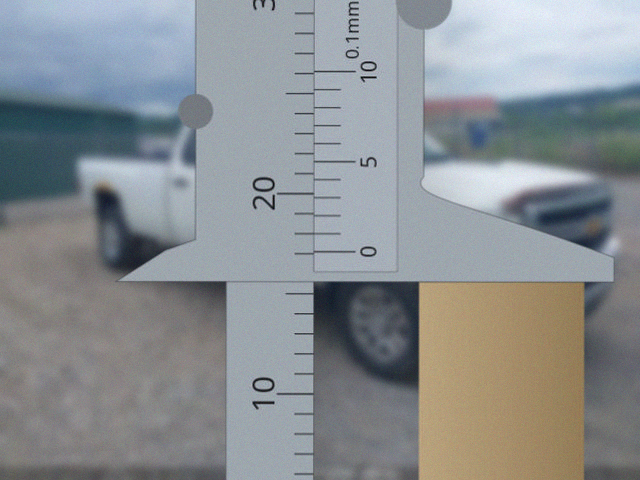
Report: 17.1 mm
